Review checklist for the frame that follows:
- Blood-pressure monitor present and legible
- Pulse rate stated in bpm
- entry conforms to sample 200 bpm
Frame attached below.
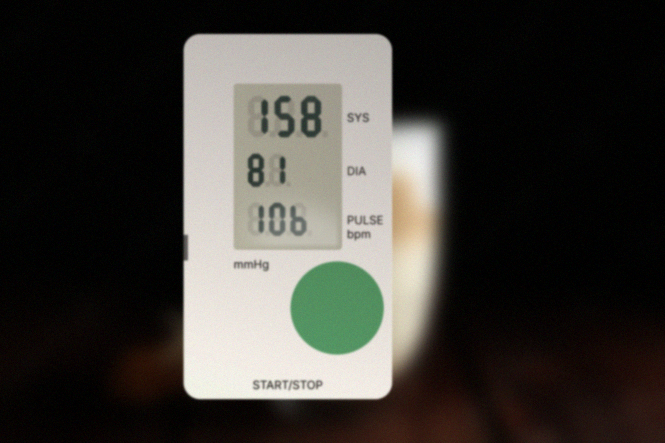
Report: 106 bpm
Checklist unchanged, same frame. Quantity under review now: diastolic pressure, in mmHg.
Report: 81 mmHg
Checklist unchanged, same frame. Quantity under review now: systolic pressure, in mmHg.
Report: 158 mmHg
